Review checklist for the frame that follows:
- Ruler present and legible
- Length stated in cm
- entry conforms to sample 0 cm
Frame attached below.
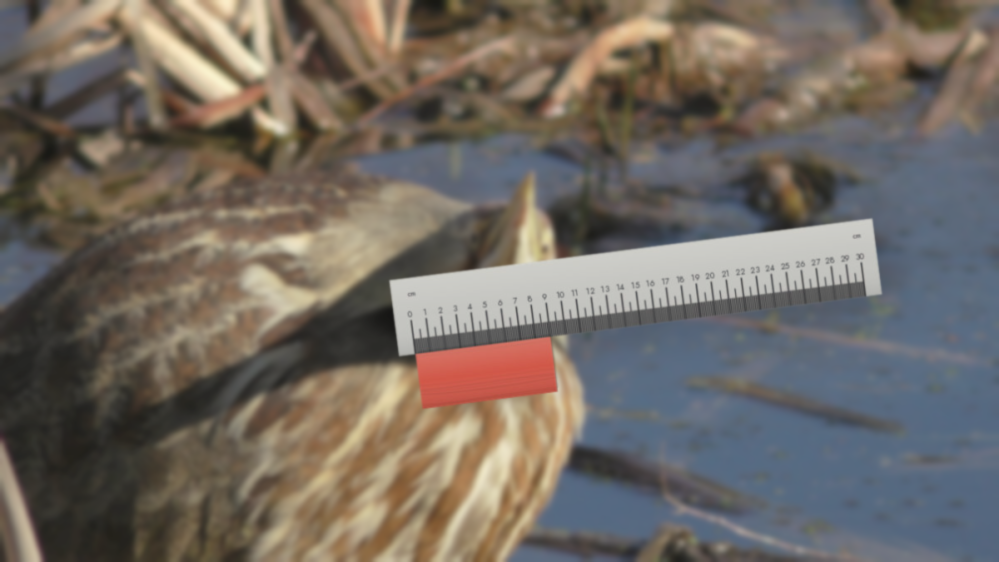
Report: 9 cm
